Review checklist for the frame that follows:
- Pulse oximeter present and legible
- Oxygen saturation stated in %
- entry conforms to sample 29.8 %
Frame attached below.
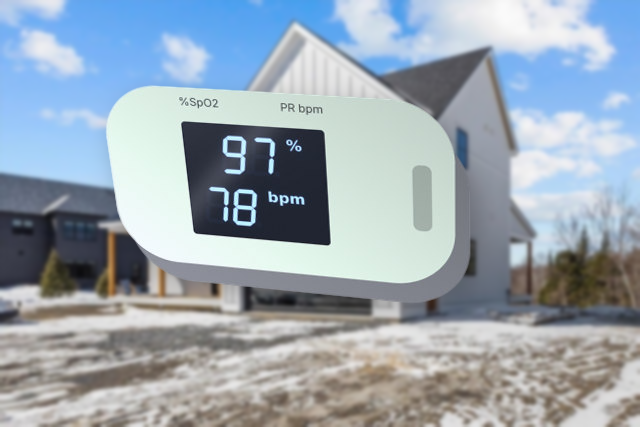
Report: 97 %
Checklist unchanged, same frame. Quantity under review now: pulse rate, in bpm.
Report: 78 bpm
